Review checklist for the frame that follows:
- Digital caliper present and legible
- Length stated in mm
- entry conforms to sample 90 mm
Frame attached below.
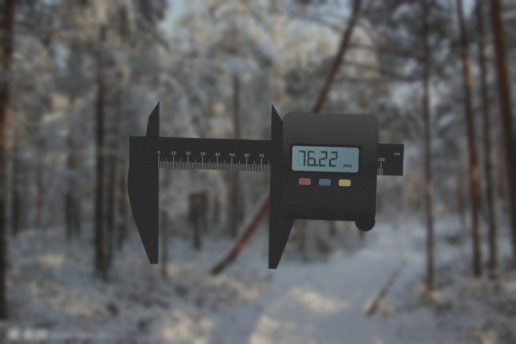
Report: 76.22 mm
